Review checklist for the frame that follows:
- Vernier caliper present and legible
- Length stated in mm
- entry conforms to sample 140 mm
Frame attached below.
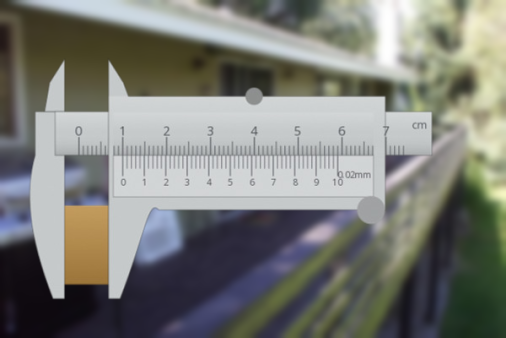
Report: 10.0 mm
